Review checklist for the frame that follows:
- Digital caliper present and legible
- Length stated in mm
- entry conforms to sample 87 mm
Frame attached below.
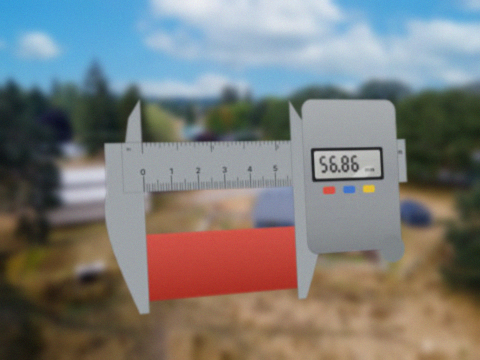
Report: 56.86 mm
